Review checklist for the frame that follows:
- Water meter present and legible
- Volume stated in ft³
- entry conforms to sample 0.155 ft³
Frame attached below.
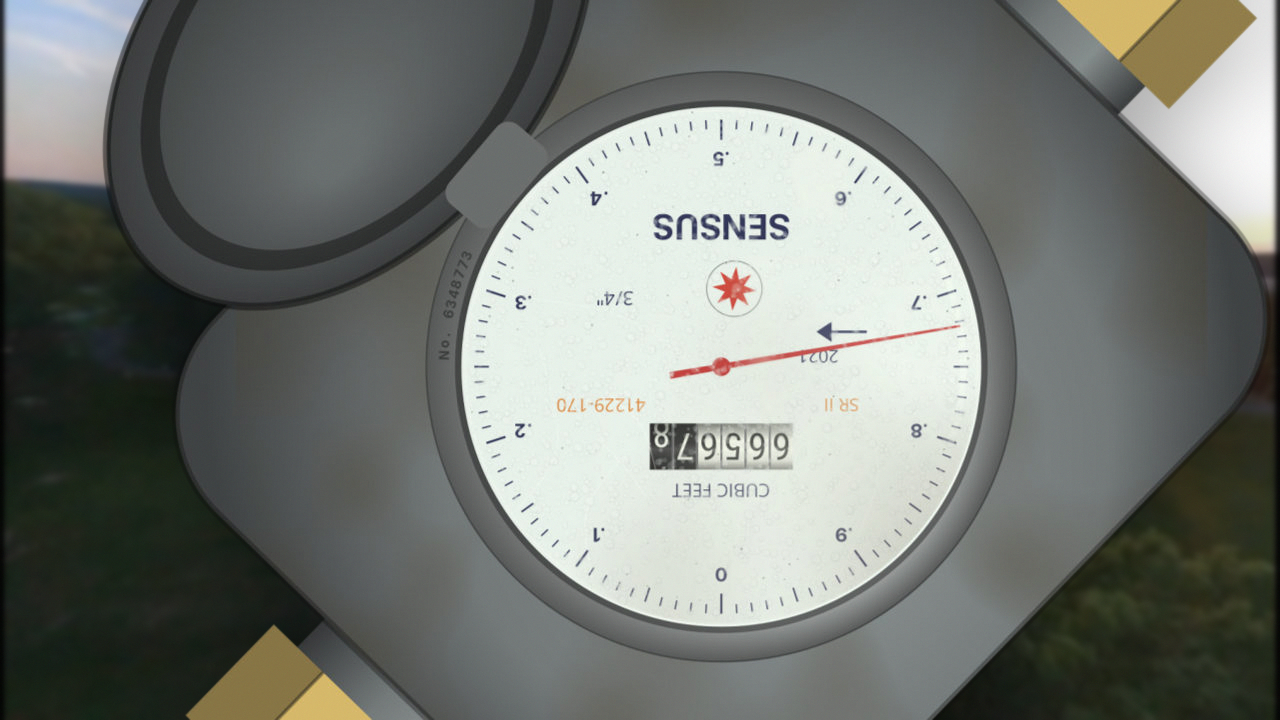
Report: 665677.72 ft³
